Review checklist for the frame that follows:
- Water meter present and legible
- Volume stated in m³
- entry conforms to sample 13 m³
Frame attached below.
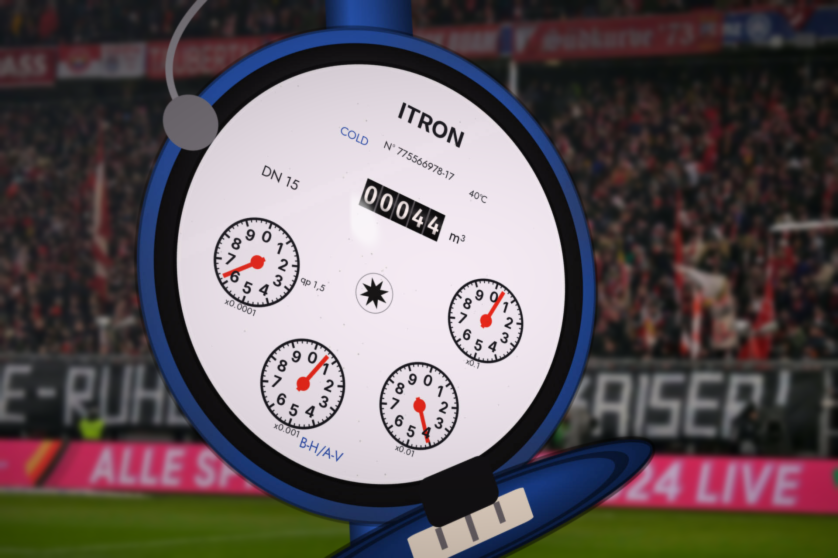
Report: 44.0406 m³
